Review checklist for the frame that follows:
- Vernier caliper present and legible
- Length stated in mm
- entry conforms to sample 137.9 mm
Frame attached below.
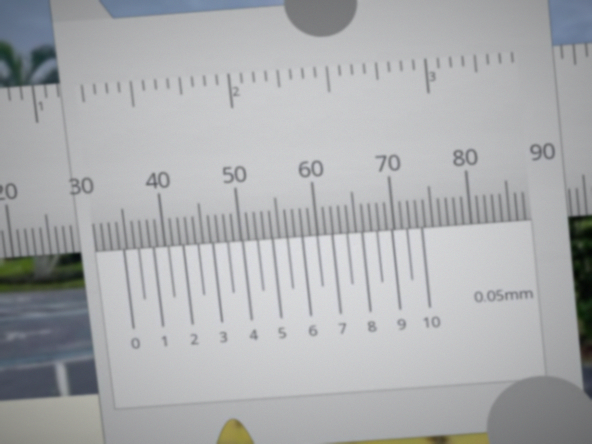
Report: 34.6 mm
